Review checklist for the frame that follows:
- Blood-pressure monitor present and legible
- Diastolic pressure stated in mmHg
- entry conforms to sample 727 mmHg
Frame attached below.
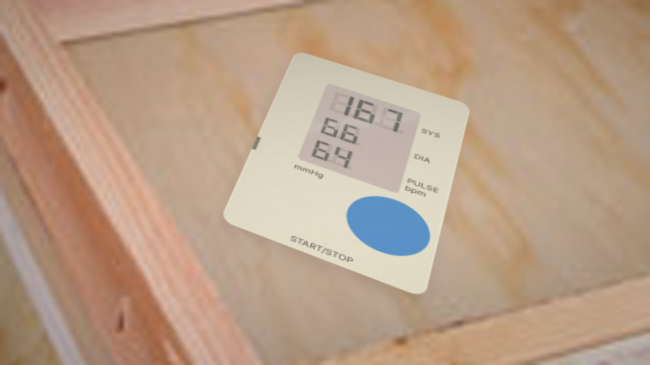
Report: 66 mmHg
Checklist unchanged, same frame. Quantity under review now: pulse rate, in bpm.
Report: 64 bpm
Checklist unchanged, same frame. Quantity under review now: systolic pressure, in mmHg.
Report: 167 mmHg
